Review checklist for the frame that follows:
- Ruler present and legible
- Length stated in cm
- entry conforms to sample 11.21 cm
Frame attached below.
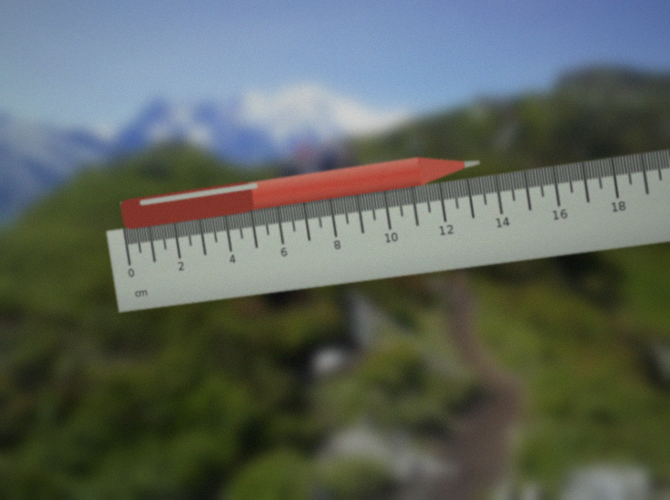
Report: 13.5 cm
